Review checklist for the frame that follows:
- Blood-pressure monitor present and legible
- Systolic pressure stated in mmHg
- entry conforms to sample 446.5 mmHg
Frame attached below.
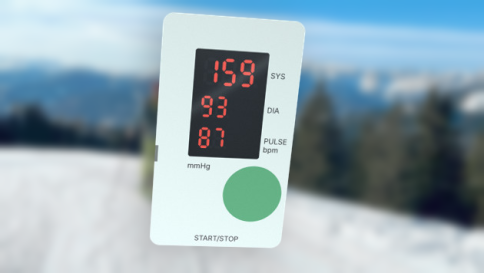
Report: 159 mmHg
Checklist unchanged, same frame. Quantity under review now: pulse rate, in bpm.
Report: 87 bpm
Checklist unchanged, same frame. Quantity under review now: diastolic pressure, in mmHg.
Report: 93 mmHg
